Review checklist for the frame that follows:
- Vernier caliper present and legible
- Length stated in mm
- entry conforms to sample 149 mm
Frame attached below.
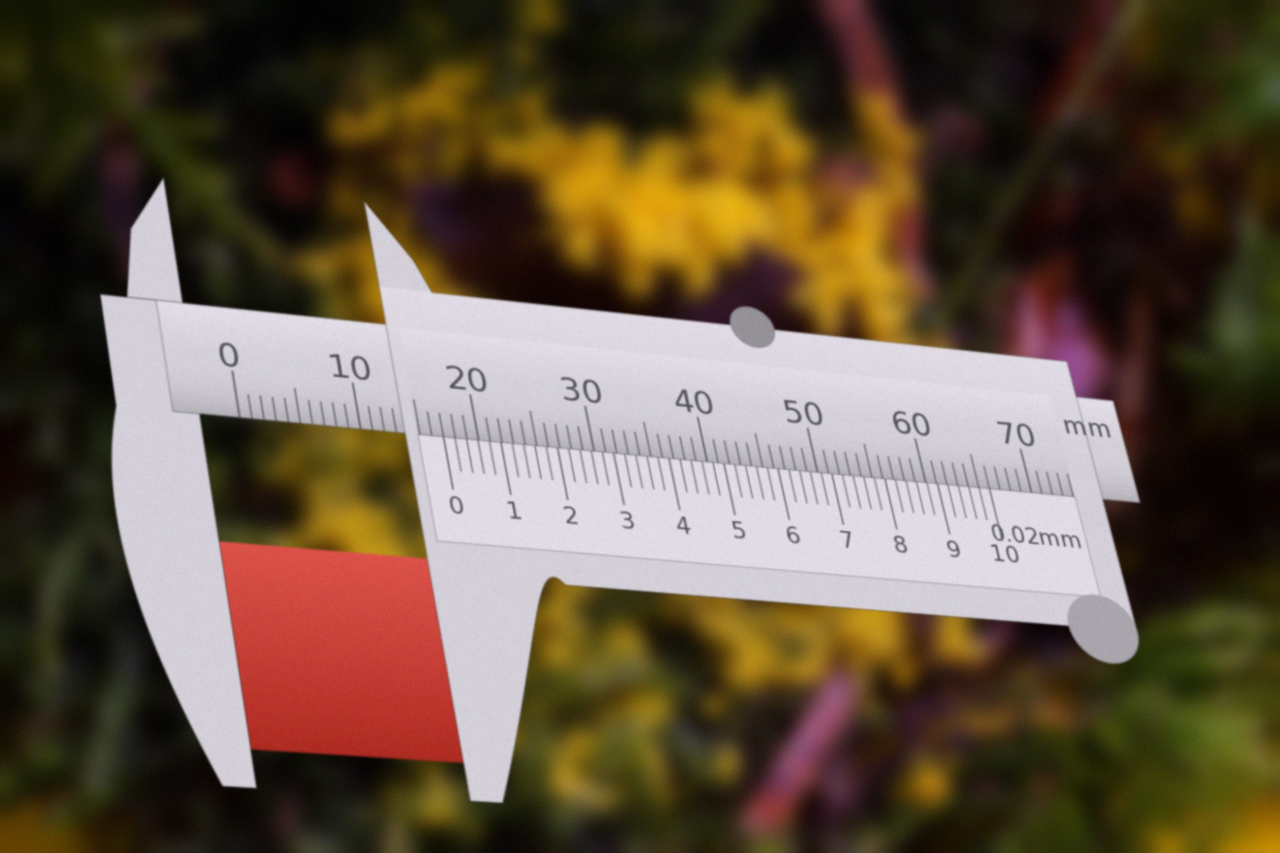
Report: 17.0 mm
